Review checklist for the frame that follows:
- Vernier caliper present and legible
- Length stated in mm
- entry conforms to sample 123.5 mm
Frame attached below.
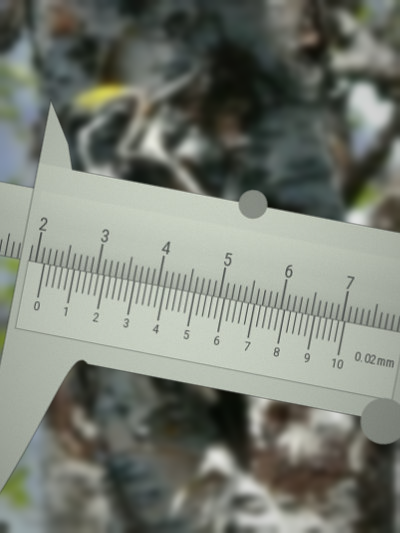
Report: 21.4 mm
